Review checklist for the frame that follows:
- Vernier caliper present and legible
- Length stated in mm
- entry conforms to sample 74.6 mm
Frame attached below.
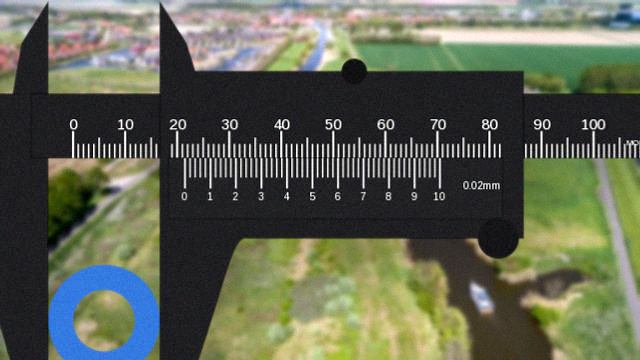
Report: 21.5 mm
